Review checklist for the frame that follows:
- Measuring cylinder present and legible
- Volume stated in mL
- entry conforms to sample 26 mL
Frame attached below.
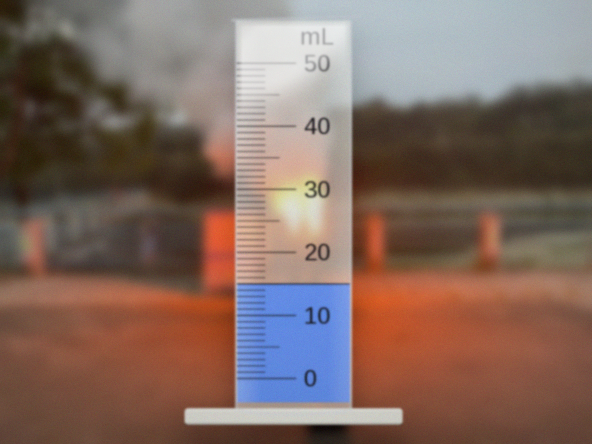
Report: 15 mL
